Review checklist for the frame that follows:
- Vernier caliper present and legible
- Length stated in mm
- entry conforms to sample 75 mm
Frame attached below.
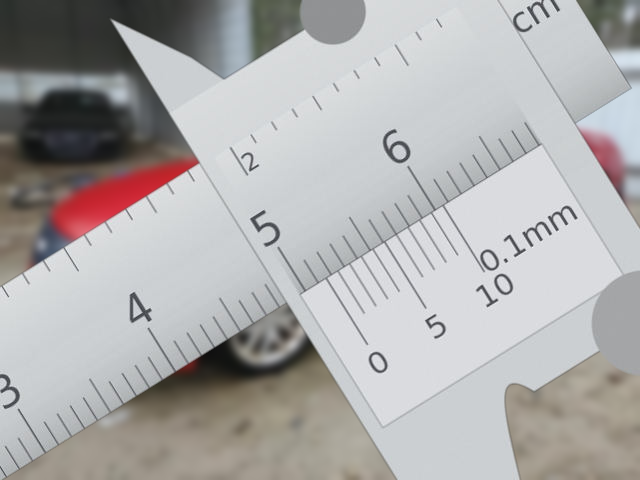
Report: 51.6 mm
